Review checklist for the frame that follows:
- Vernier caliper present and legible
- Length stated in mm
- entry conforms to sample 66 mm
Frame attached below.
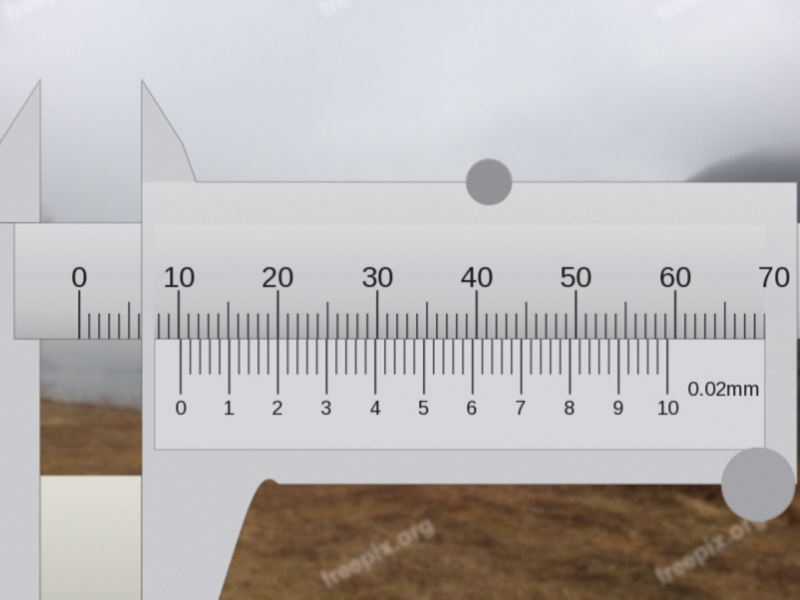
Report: 10.2 mm
